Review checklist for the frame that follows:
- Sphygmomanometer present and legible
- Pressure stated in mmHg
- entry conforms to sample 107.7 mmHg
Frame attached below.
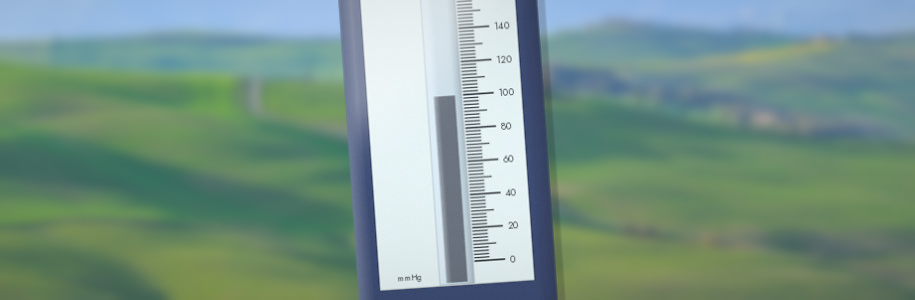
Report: 100 mmHg
